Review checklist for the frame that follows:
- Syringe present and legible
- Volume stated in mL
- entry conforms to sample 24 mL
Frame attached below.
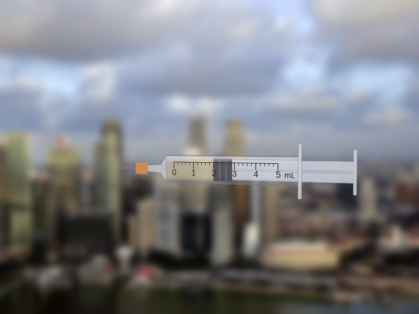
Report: 2 mL
